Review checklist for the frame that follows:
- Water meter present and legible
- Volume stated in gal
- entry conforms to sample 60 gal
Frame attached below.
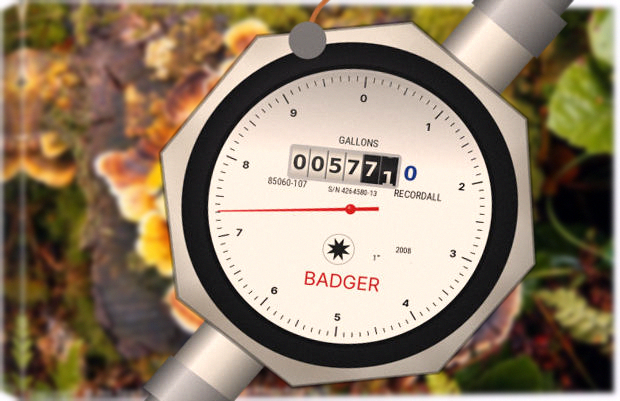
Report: 57707.3 gal
